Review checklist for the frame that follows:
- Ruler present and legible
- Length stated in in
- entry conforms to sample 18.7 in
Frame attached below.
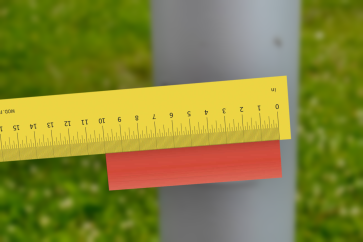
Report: 10 in
